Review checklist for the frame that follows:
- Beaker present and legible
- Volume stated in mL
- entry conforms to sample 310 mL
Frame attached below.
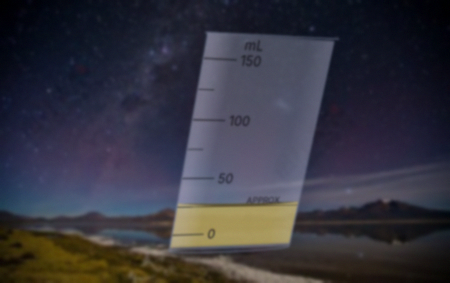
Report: 25 mL
